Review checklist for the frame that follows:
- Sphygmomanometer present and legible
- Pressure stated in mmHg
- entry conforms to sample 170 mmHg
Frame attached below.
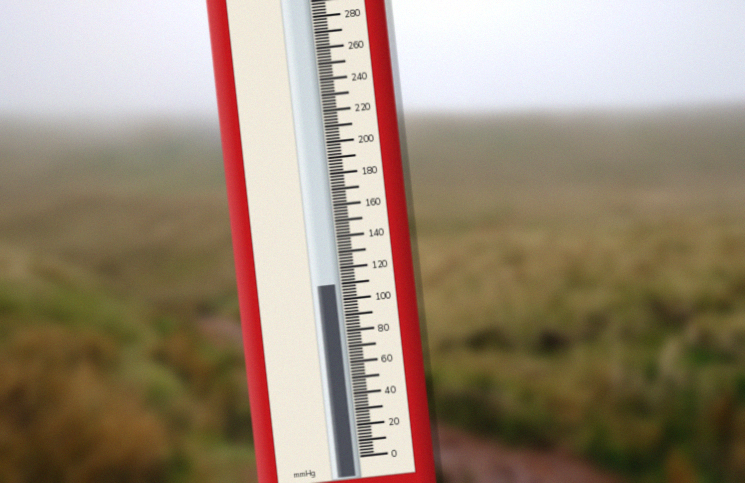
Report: 110 mmHg
